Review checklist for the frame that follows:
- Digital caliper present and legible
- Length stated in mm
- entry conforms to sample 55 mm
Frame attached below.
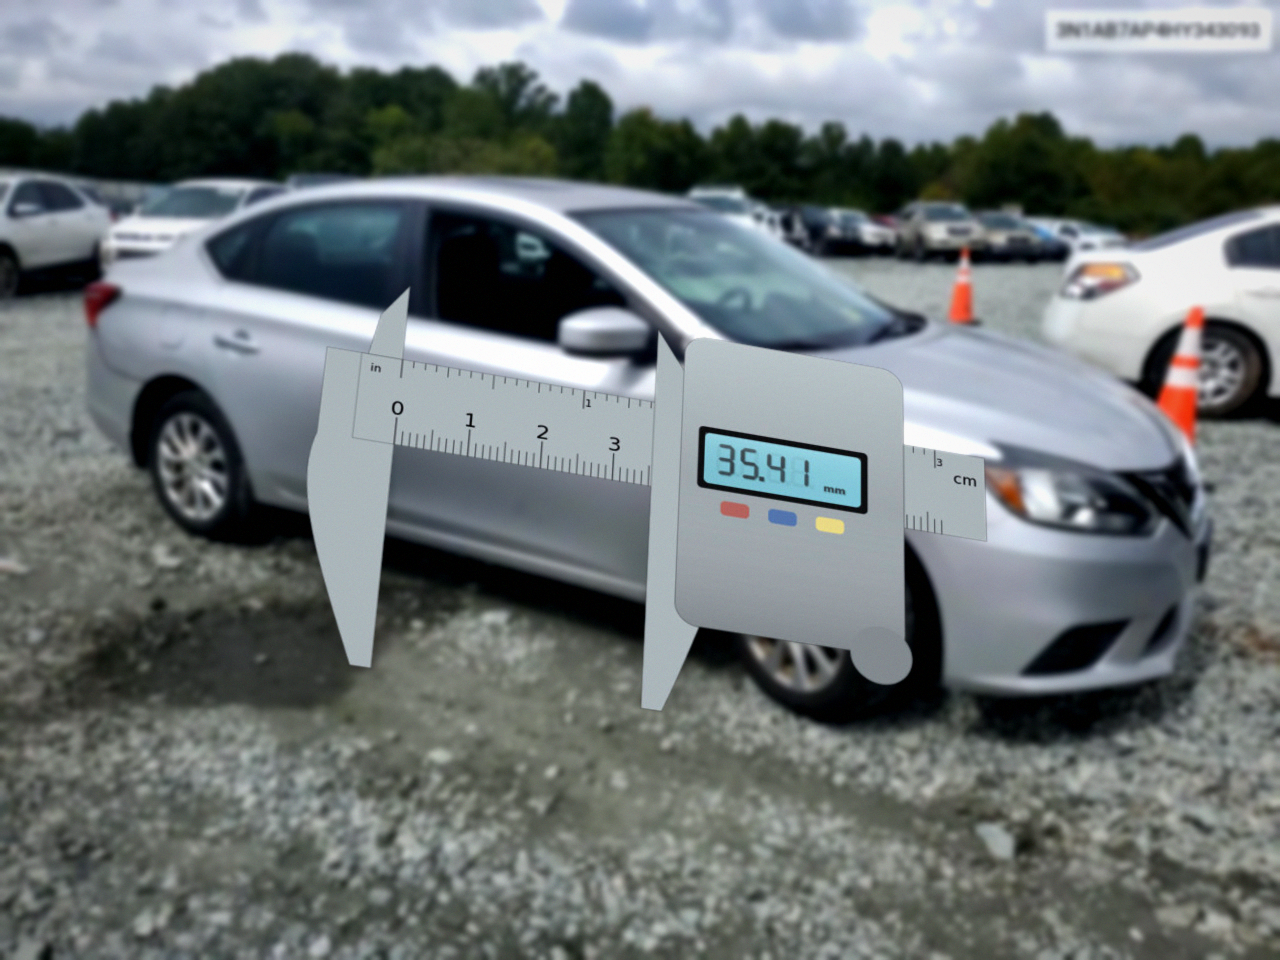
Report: 35.41 mm
